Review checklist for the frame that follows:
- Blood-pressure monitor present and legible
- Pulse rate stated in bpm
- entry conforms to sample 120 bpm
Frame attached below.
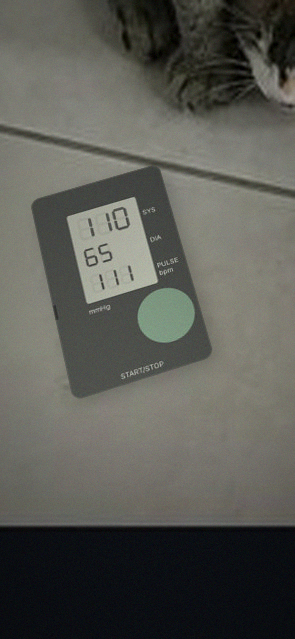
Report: 111 bpm
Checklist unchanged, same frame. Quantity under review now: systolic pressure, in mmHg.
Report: 110 mmHg
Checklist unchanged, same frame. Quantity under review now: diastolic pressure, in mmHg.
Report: 65 mmHg
